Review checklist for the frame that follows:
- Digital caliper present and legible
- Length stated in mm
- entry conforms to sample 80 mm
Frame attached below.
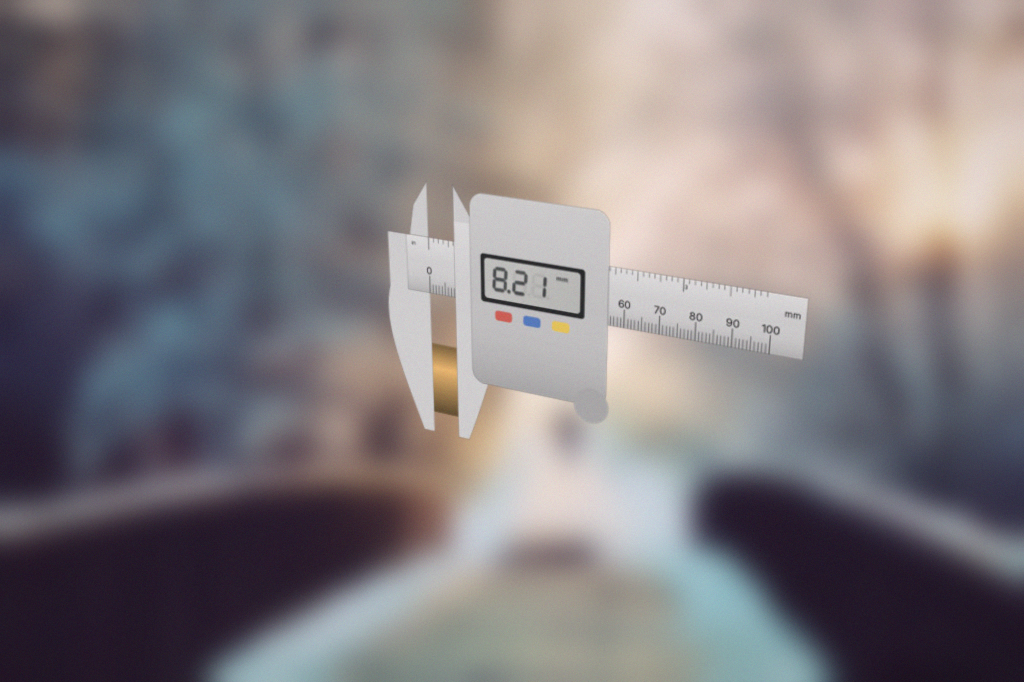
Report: 8.21 mm
